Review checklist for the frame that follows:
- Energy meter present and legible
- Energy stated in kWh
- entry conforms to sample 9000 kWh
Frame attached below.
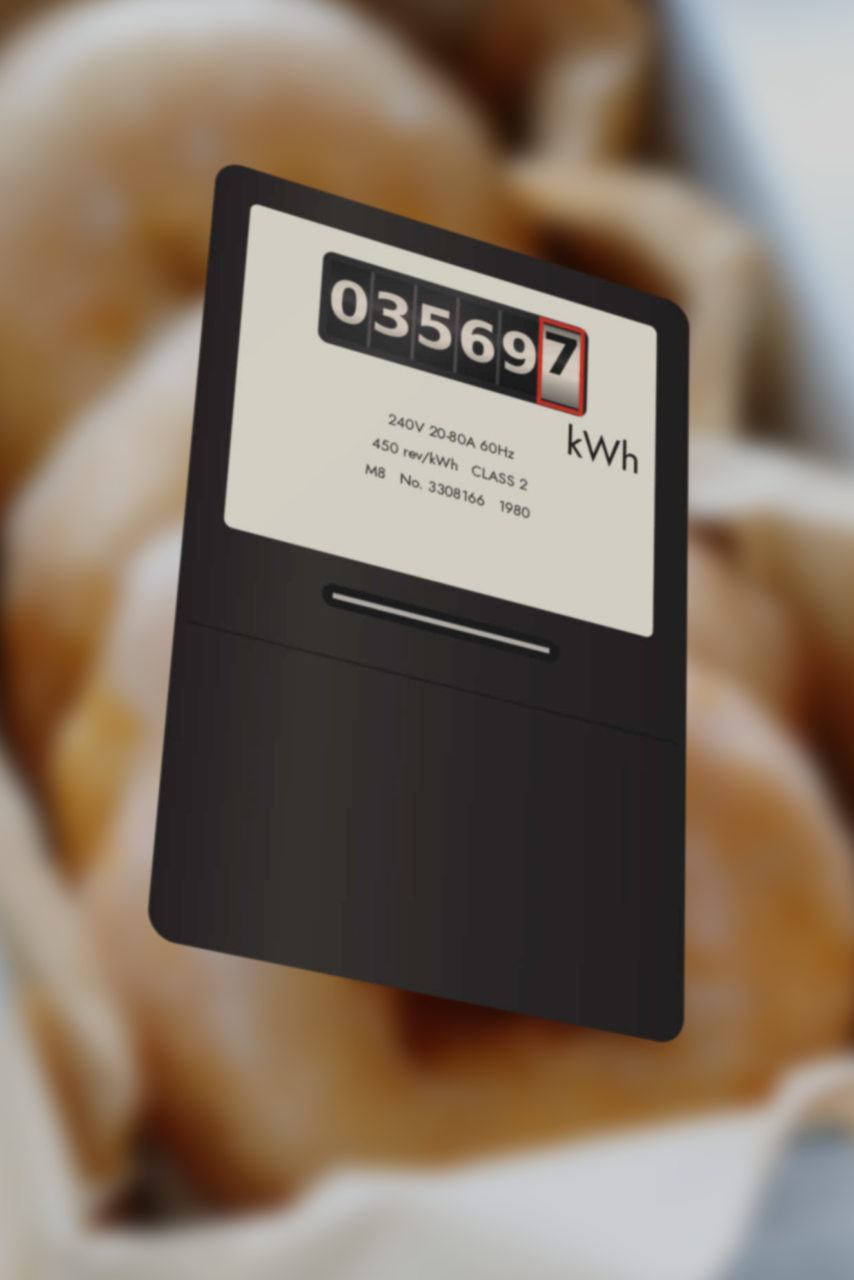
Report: 3569.7 kWh
